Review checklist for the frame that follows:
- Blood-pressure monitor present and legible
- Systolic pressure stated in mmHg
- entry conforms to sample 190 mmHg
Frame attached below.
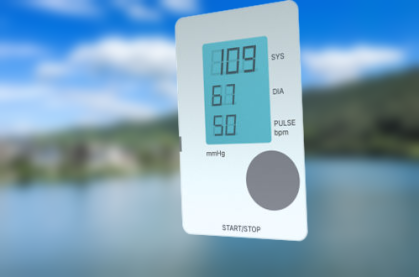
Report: 109 mmHg
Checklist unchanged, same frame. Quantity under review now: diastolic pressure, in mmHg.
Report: 67 mmHg
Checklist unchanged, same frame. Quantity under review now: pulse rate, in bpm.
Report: 50 bpm
